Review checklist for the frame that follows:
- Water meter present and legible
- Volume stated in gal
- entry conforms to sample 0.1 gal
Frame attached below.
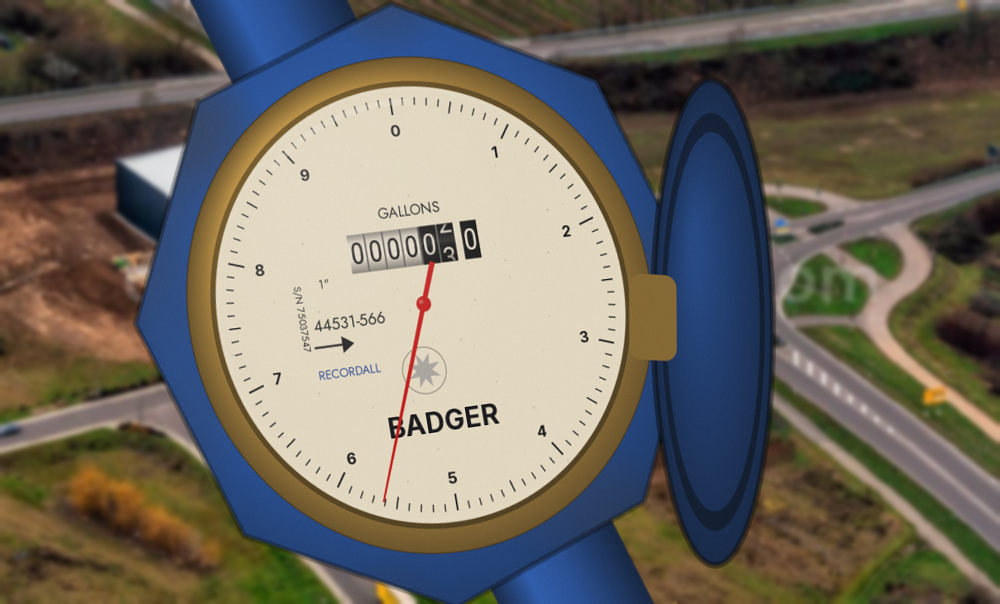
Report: 25.6 gal
